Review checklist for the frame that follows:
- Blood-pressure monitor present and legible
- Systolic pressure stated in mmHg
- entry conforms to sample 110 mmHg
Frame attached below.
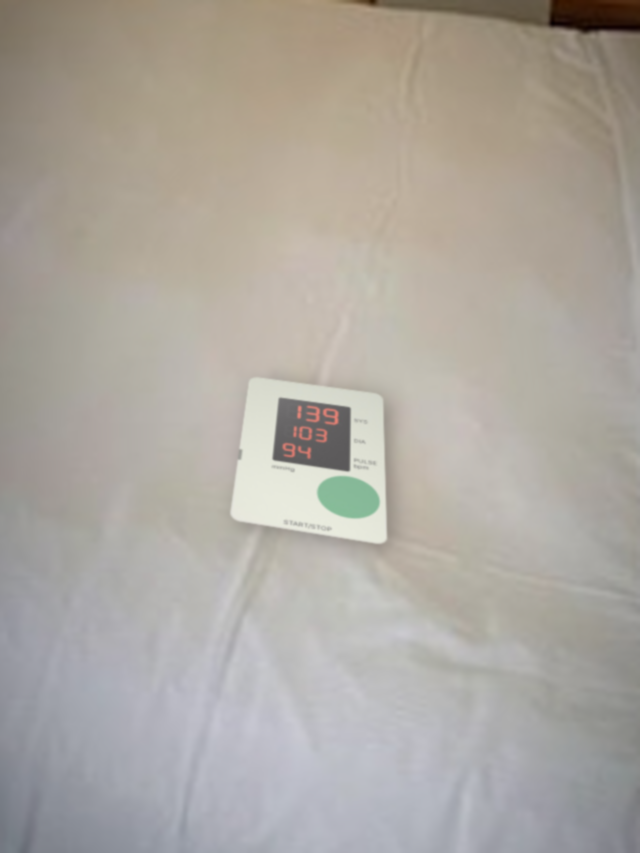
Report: 139 mmHg
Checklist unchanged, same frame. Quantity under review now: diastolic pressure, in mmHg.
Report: 103 mmHg
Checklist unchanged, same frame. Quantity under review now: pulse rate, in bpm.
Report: 94 bpm
